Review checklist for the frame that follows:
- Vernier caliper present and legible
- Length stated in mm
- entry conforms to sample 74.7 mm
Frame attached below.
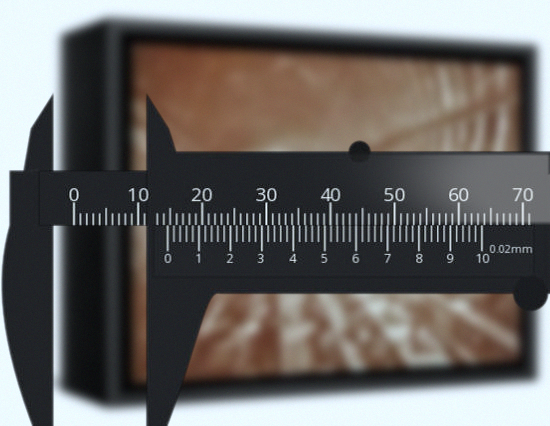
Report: 14.6 mm
